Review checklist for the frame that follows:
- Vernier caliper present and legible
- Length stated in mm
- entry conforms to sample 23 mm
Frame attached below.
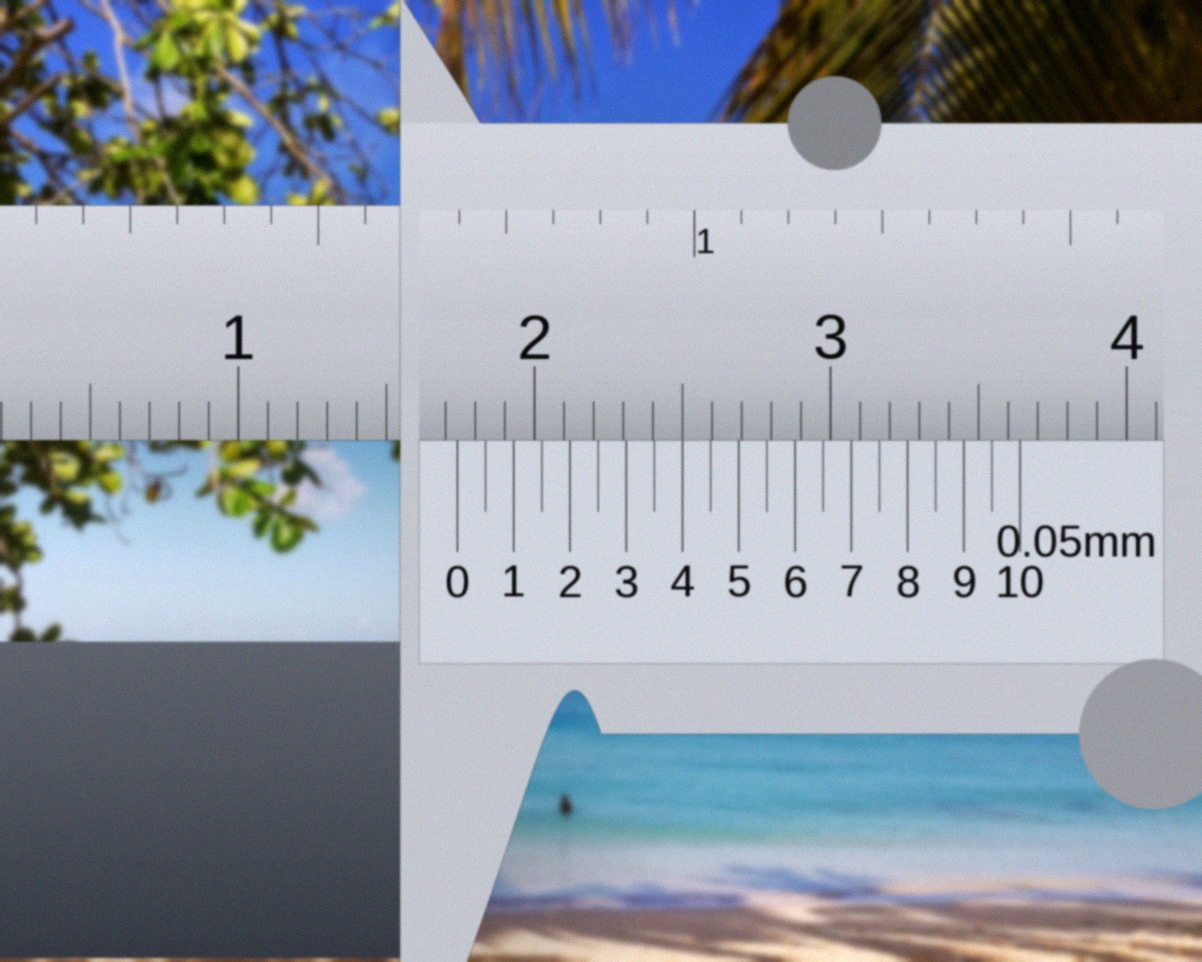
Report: 17.40 mm
